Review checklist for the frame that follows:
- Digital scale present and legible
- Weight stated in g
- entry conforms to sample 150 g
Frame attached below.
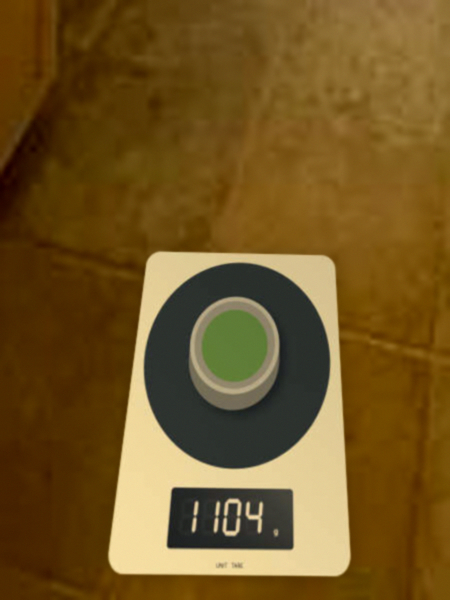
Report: 1104 g
